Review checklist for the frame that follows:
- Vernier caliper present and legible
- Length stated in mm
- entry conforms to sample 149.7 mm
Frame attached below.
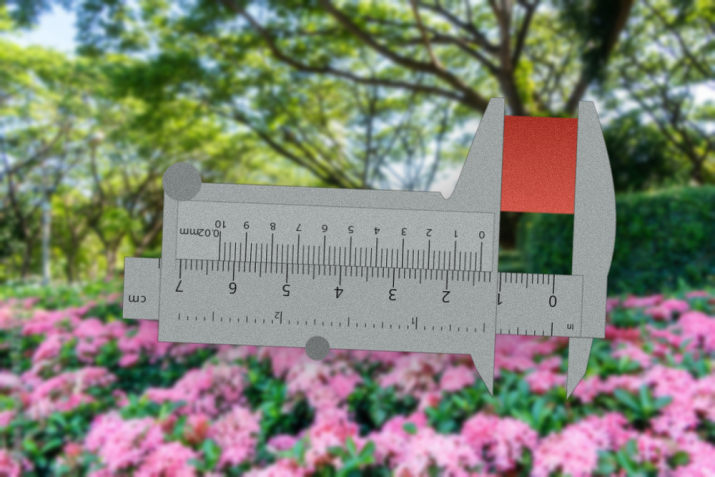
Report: 13.8 mm
